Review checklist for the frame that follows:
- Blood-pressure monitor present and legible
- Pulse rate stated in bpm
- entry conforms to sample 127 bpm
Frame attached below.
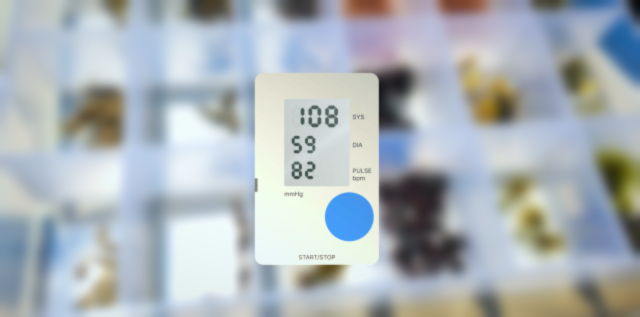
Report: 82 bpm
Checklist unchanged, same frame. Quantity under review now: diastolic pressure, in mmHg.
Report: 59 mmHg
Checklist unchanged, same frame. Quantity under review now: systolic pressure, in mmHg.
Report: 108 mmHg
